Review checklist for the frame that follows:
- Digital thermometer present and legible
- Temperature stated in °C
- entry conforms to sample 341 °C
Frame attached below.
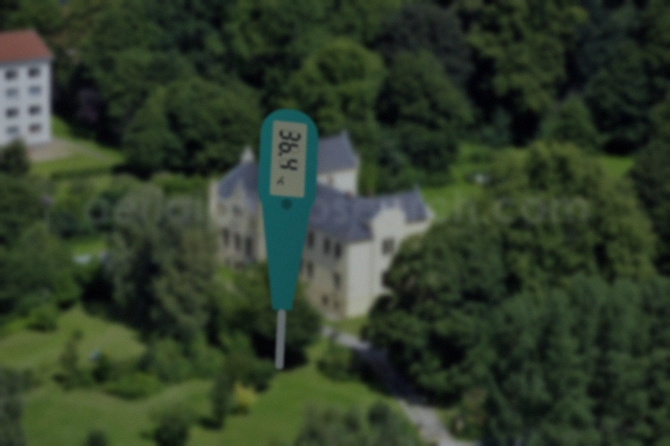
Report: 36.4 °C
